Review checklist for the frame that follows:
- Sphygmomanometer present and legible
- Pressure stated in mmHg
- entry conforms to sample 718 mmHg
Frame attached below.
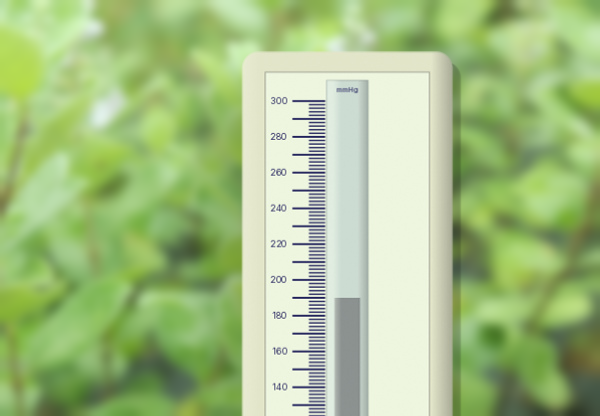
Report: 190 mmHg
